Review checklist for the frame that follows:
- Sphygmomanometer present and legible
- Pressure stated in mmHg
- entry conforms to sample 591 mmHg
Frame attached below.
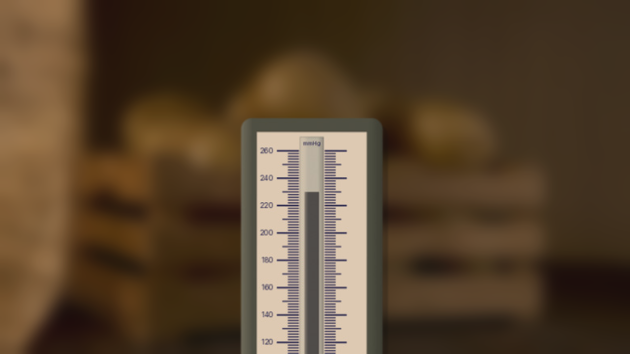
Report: 230 mmHg
